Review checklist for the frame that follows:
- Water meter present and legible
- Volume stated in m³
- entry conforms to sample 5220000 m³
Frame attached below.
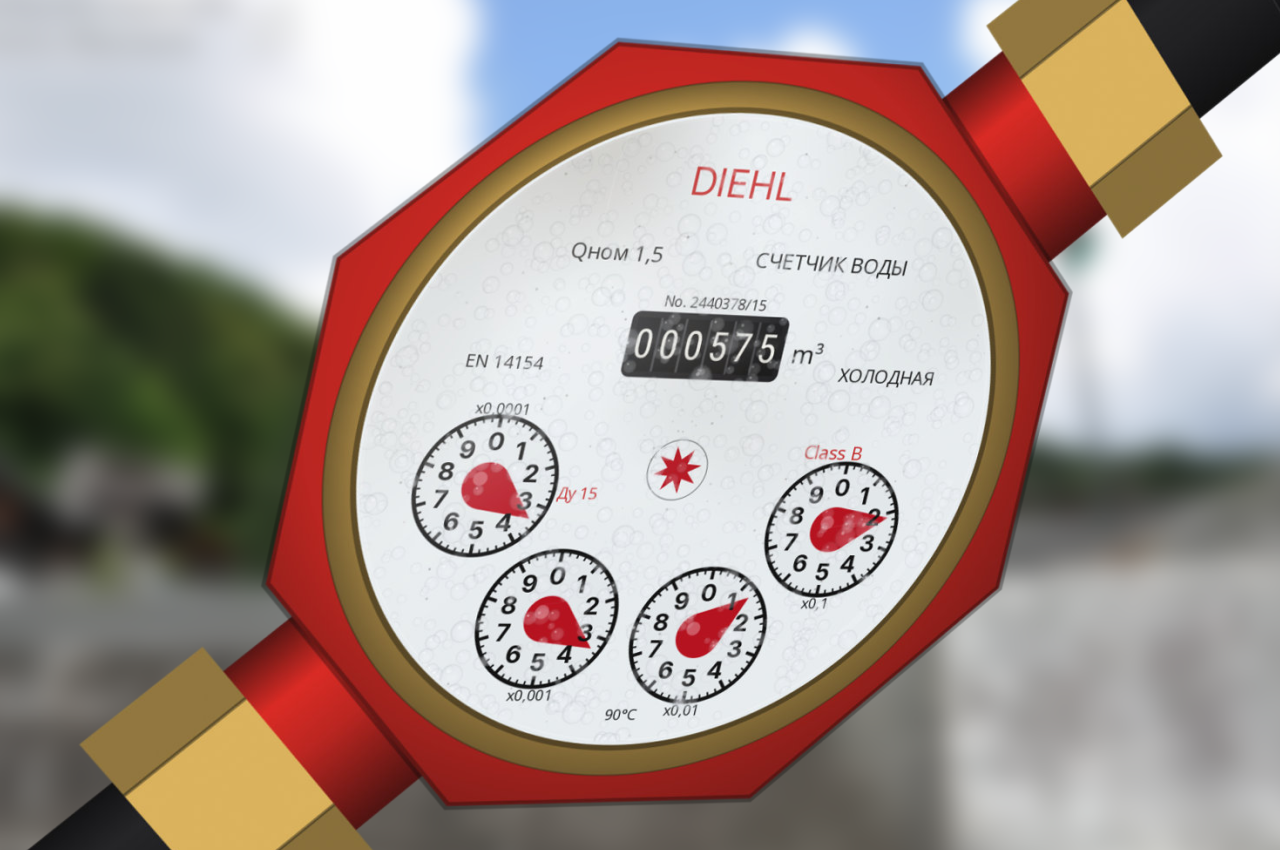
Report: 575.2133 m³
